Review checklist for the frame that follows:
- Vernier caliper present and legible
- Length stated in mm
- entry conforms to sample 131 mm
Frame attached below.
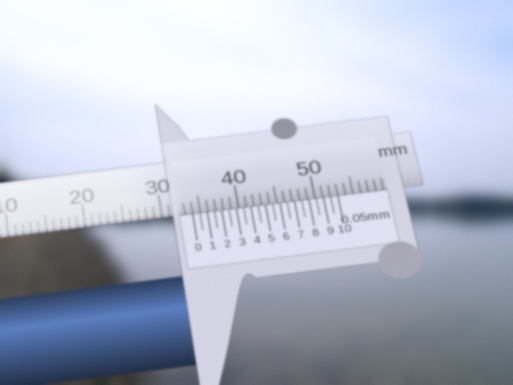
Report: 34.0 mm
